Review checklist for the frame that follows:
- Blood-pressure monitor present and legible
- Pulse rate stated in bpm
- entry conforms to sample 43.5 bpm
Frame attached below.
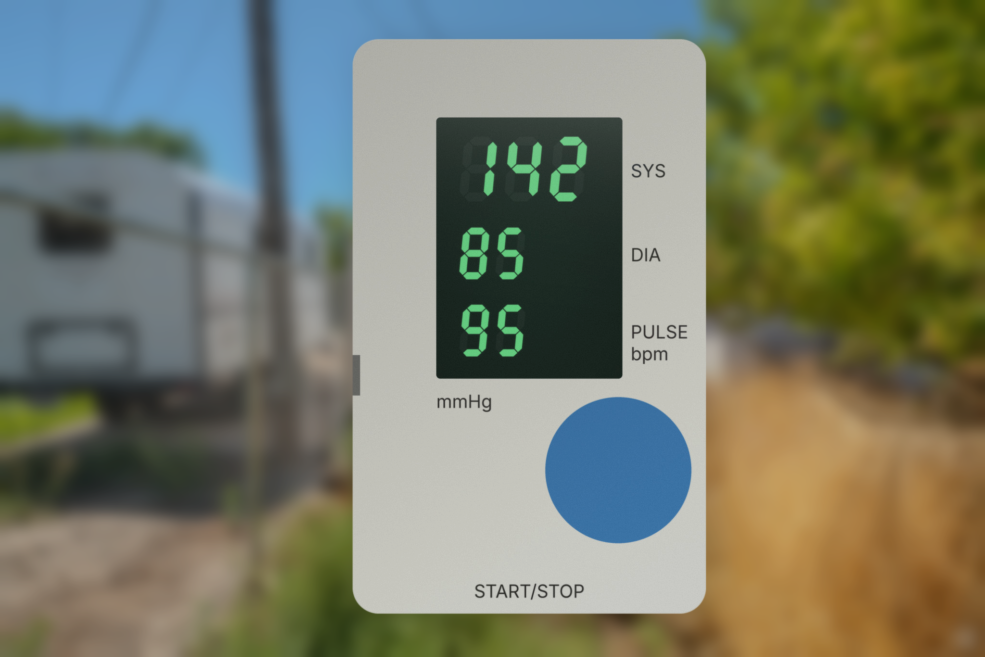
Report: 95 bpm
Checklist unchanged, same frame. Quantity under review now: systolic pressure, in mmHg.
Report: 142 mmHg
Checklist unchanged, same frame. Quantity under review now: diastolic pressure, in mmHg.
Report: 85 mmHg
